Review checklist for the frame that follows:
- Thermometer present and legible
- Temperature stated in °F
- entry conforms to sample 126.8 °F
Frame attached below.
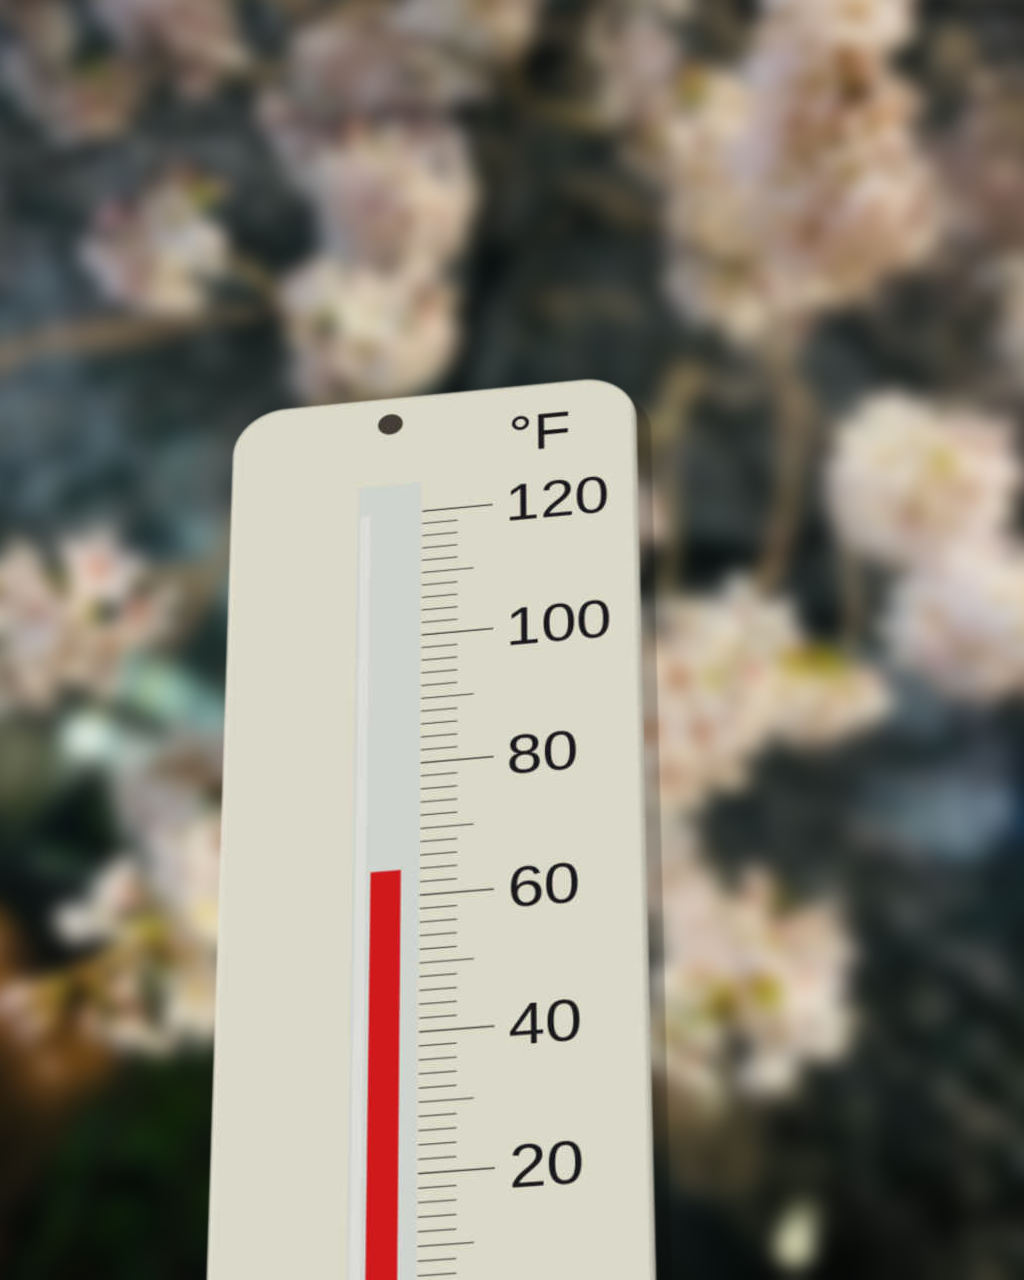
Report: 64 °F
